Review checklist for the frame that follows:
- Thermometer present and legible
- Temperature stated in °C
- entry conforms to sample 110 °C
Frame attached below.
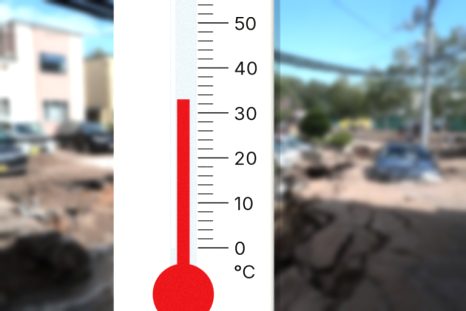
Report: 33 °C
